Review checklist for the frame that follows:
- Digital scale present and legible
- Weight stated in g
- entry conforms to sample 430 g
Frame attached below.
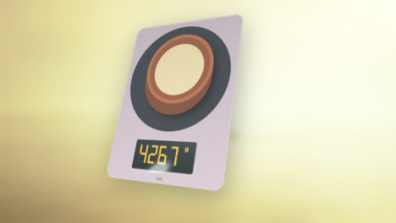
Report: 4267 g
